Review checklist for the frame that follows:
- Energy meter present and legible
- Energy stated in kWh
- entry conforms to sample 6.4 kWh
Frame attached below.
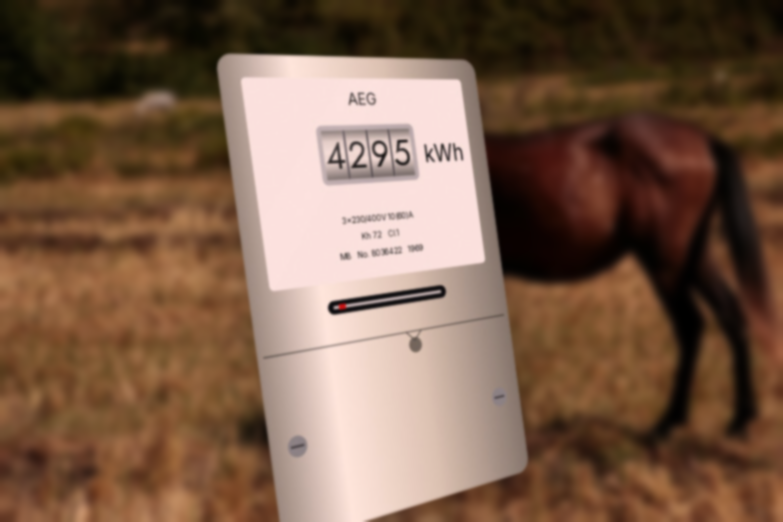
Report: 4295 kWh
